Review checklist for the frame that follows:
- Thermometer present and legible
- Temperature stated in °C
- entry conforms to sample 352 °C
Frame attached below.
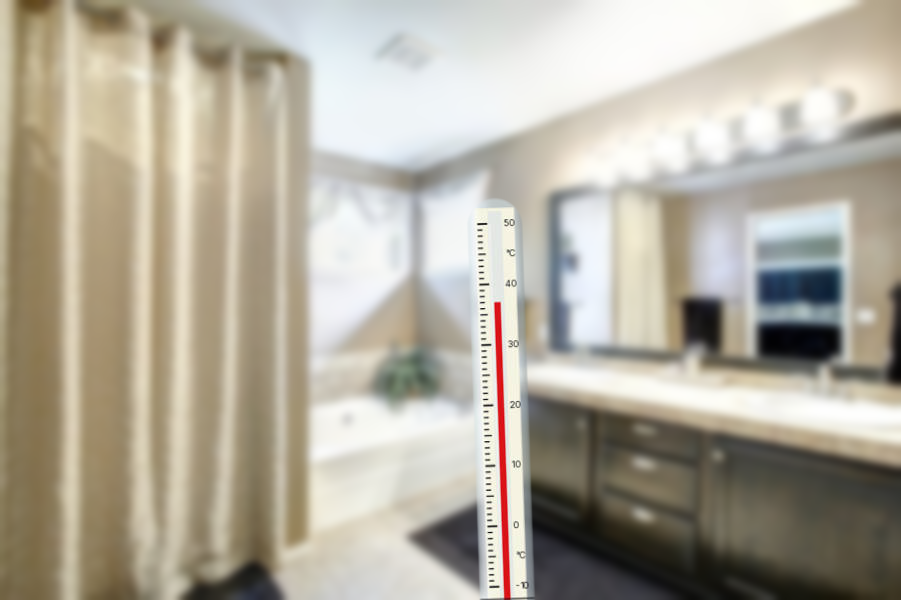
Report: 37 °C
